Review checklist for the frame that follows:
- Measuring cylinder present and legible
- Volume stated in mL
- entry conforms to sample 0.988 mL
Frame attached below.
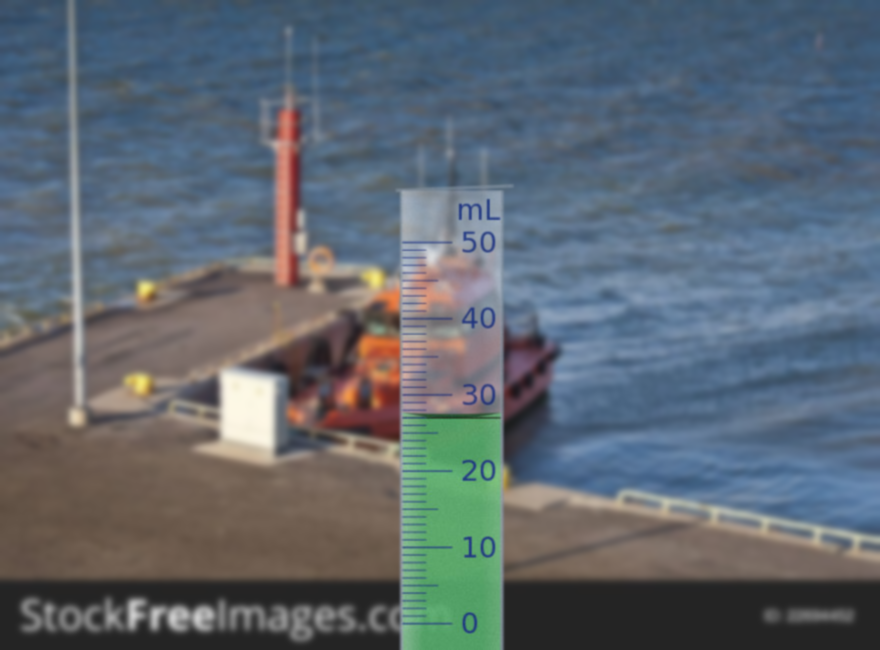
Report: 27 mL
